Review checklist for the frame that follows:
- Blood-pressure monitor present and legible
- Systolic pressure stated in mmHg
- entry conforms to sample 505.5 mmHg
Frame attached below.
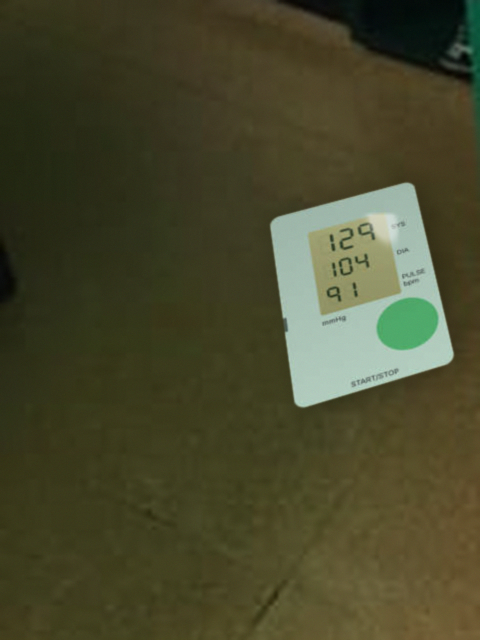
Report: 129 mmHg
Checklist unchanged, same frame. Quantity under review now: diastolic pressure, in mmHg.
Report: 104 mmHg
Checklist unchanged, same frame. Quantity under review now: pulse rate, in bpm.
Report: 91 bpm
